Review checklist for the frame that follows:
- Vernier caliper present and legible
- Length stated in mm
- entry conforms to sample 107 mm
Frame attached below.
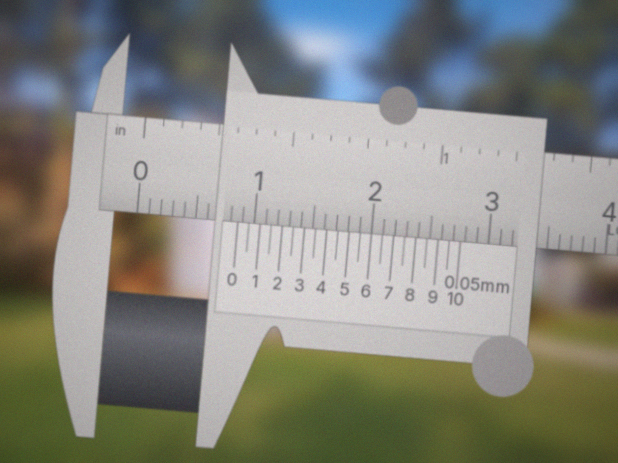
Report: 8.6 mm
